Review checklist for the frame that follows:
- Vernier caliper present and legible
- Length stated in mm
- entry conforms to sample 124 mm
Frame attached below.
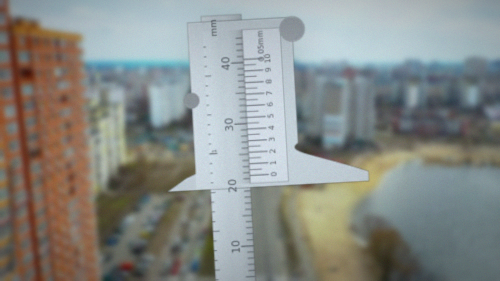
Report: 21.5 mm
